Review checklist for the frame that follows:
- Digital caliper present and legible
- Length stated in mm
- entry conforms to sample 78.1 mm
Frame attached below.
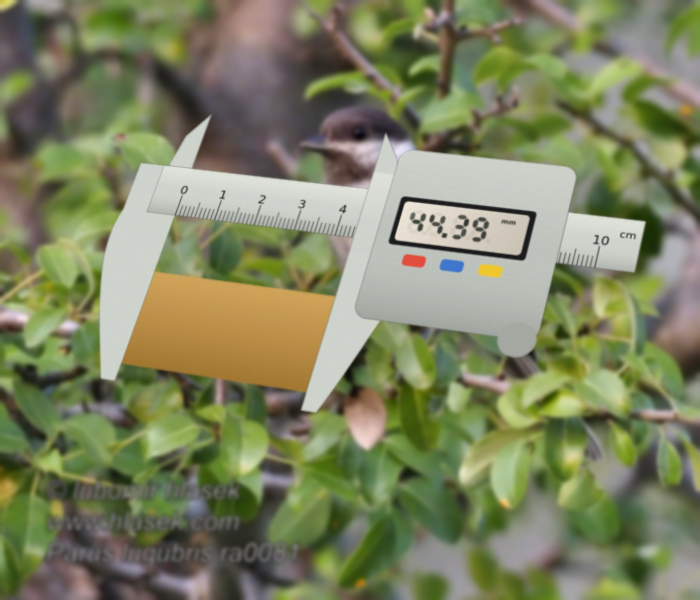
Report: 44.39 mm
